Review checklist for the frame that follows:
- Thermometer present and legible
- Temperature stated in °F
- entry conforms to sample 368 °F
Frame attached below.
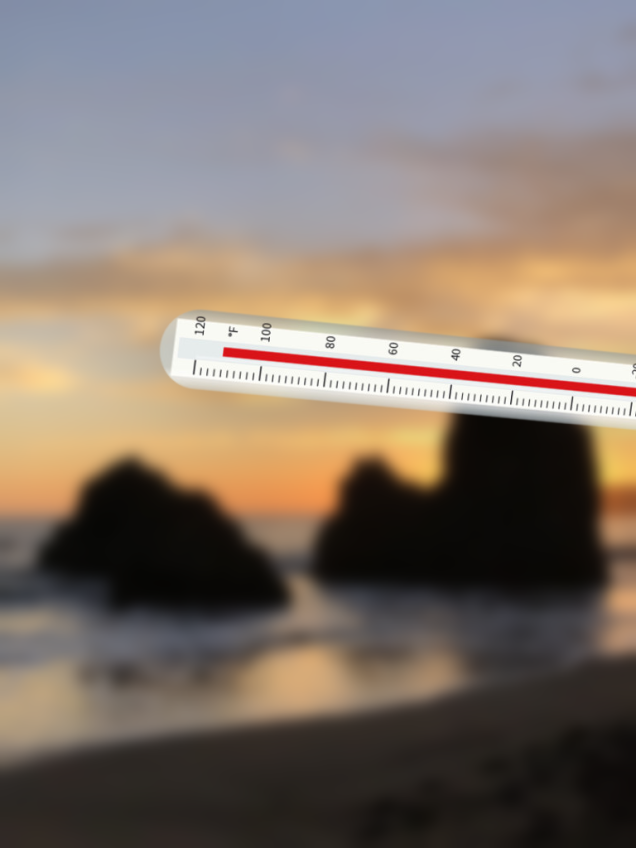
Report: 112 °F
